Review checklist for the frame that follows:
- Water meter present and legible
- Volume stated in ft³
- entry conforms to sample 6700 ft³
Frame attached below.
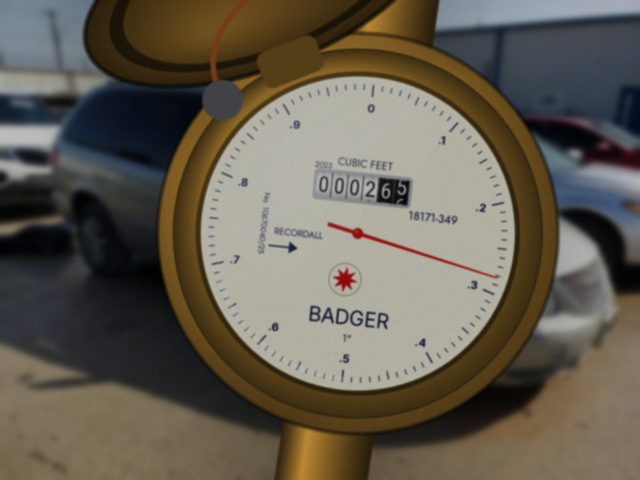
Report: 265.28 ft³
